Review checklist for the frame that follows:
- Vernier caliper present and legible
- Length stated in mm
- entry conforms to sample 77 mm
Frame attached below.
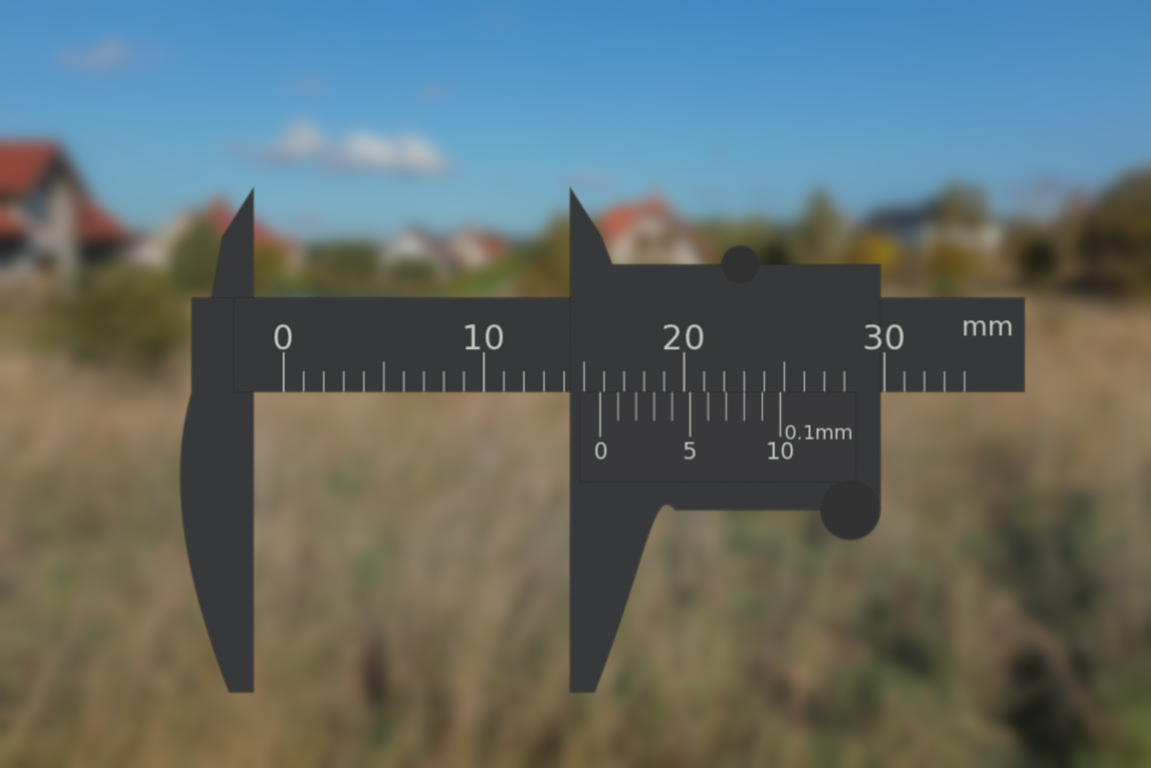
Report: 15.8 mm
